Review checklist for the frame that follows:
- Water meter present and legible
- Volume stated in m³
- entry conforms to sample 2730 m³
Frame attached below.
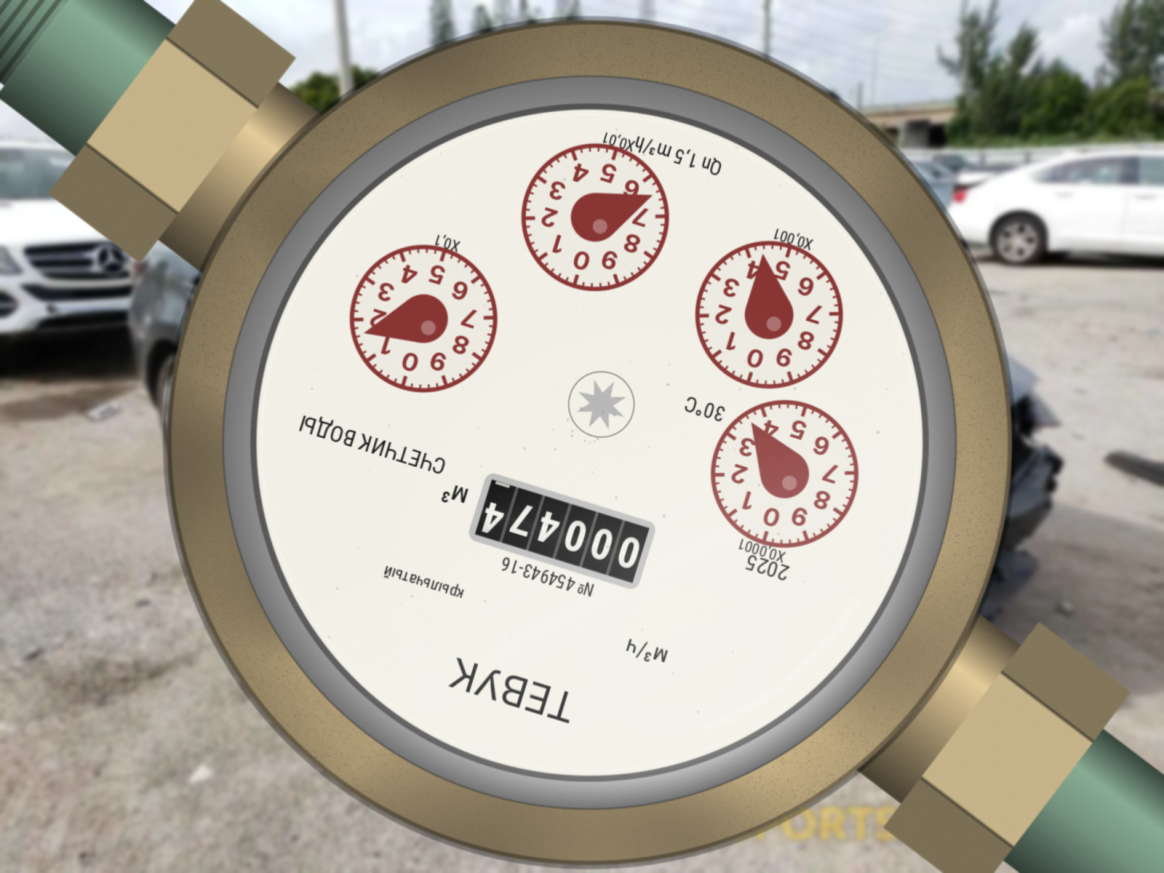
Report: 474.1643 m³
